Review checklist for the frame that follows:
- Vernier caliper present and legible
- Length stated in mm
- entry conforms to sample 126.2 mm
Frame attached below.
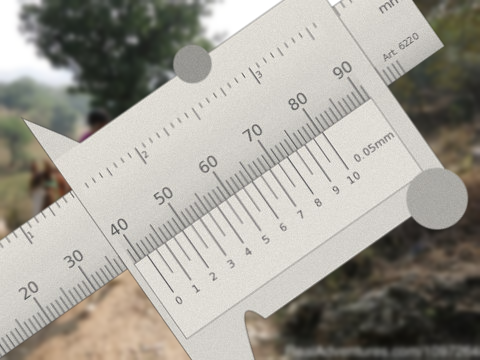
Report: 41.4 mm
